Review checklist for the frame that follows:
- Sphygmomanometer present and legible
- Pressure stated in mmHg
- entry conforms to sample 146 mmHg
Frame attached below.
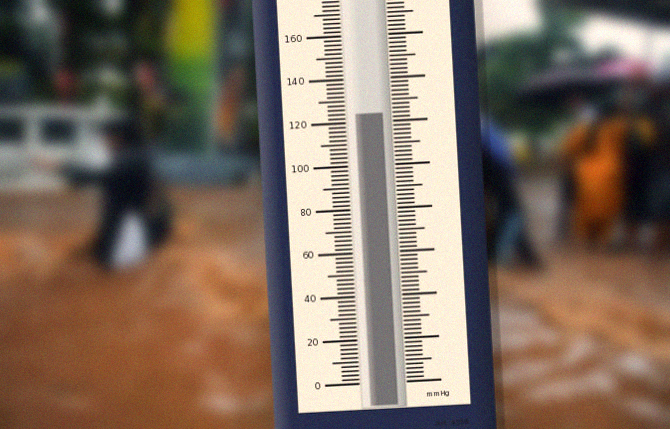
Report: 124 mmHg
